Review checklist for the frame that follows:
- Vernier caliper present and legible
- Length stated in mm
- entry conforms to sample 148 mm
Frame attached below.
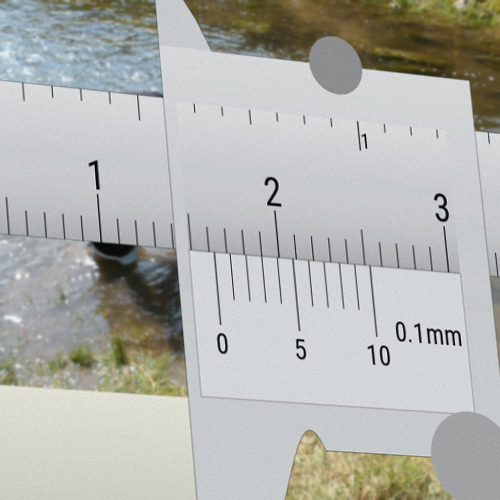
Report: 16.3 mm
